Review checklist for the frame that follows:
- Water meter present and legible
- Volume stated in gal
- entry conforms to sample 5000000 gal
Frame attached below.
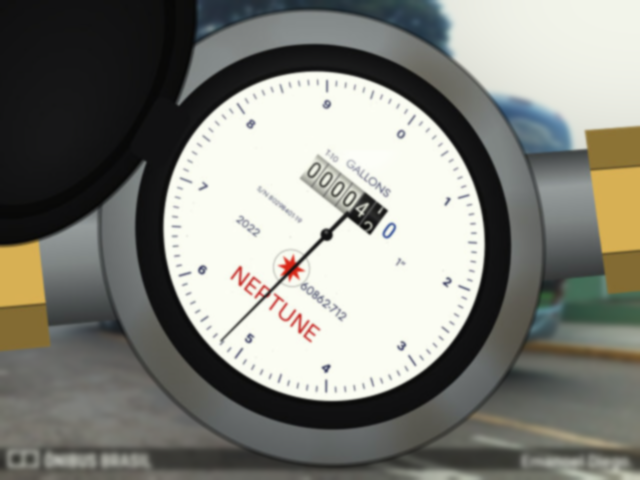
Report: 415.2 gal
